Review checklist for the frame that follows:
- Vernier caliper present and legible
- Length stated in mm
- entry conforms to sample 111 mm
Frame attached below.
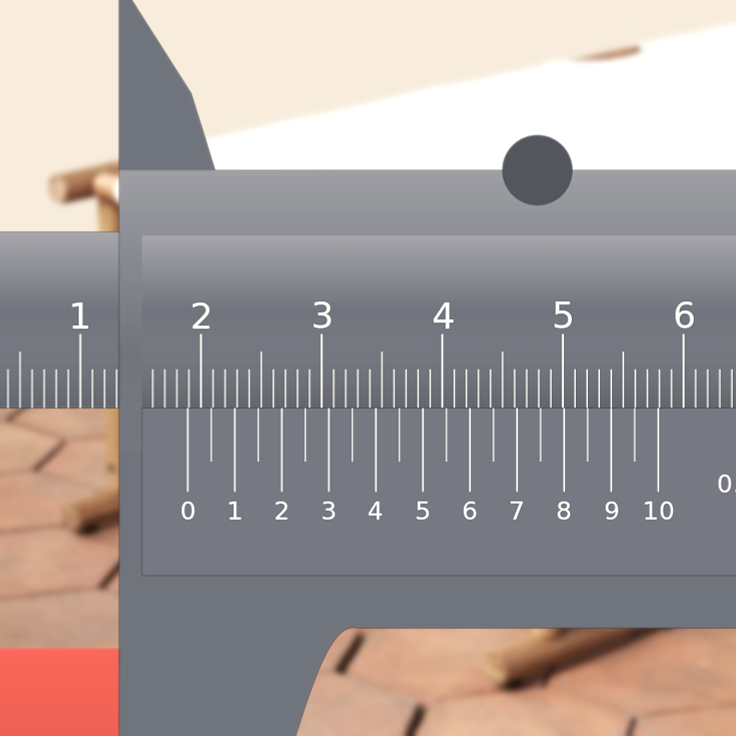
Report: 18.9 mm
